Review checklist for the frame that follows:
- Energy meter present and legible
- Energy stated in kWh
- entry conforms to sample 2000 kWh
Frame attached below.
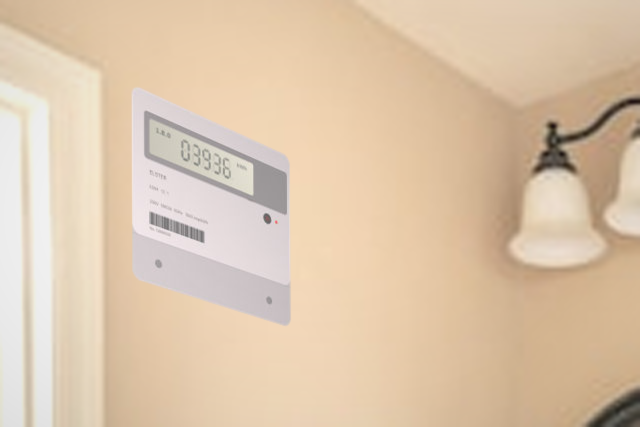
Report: 3936 kWh
